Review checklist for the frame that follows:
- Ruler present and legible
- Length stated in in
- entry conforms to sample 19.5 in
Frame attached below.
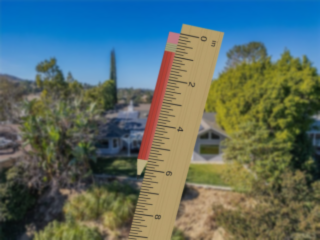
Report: 6.5 in
